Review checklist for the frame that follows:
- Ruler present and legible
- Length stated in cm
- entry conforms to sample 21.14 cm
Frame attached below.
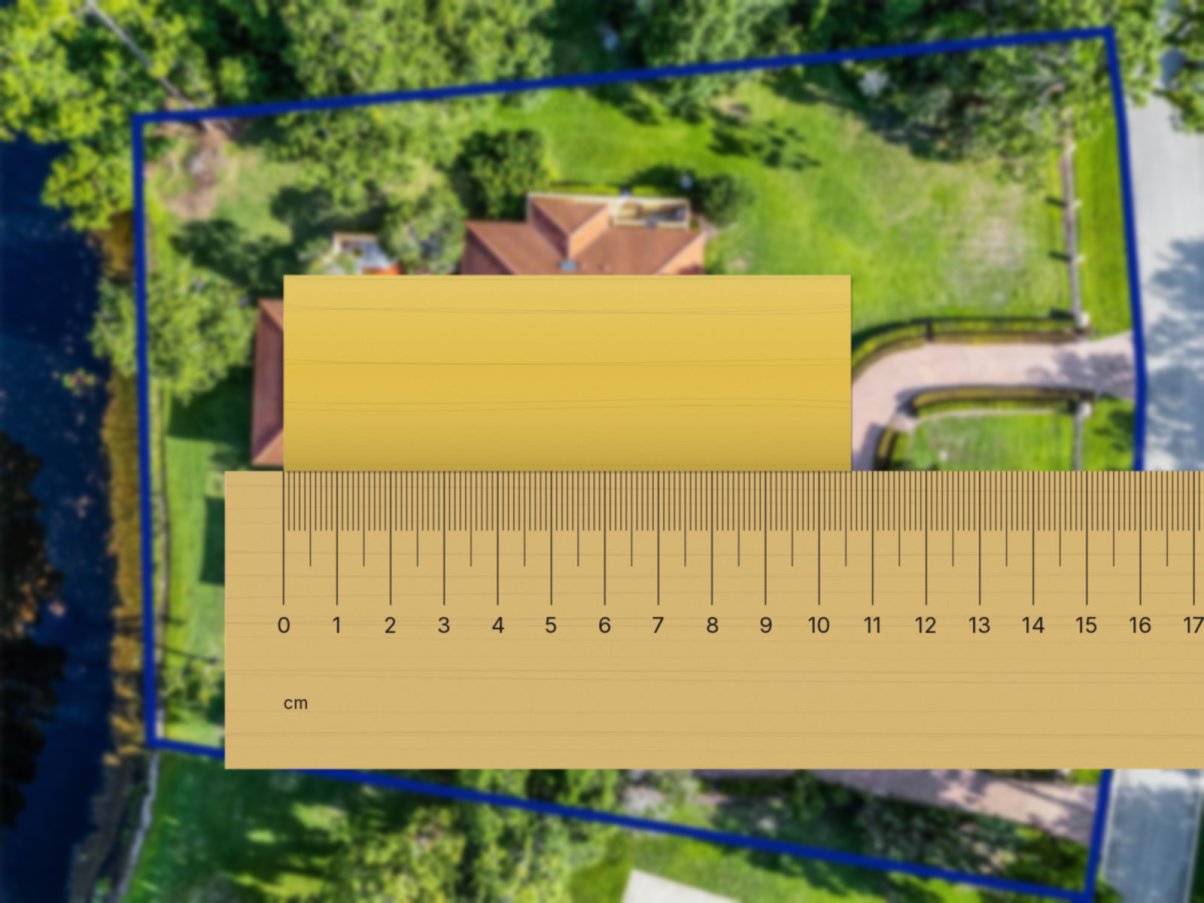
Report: 10.6 cm
